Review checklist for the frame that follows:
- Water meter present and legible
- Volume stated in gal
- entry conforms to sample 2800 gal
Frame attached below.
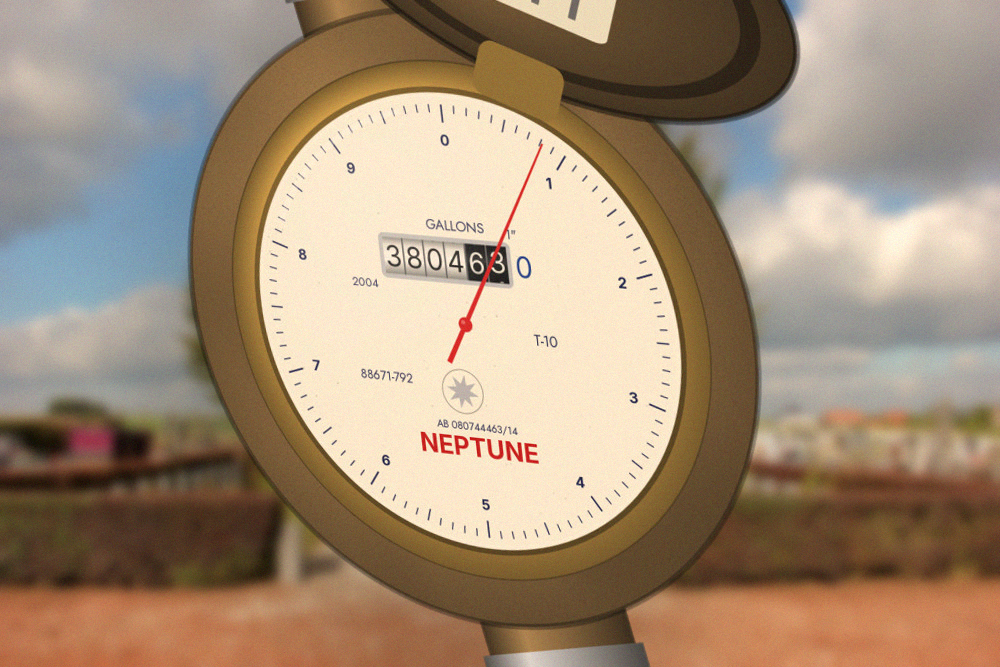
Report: 3804630.8 gal
